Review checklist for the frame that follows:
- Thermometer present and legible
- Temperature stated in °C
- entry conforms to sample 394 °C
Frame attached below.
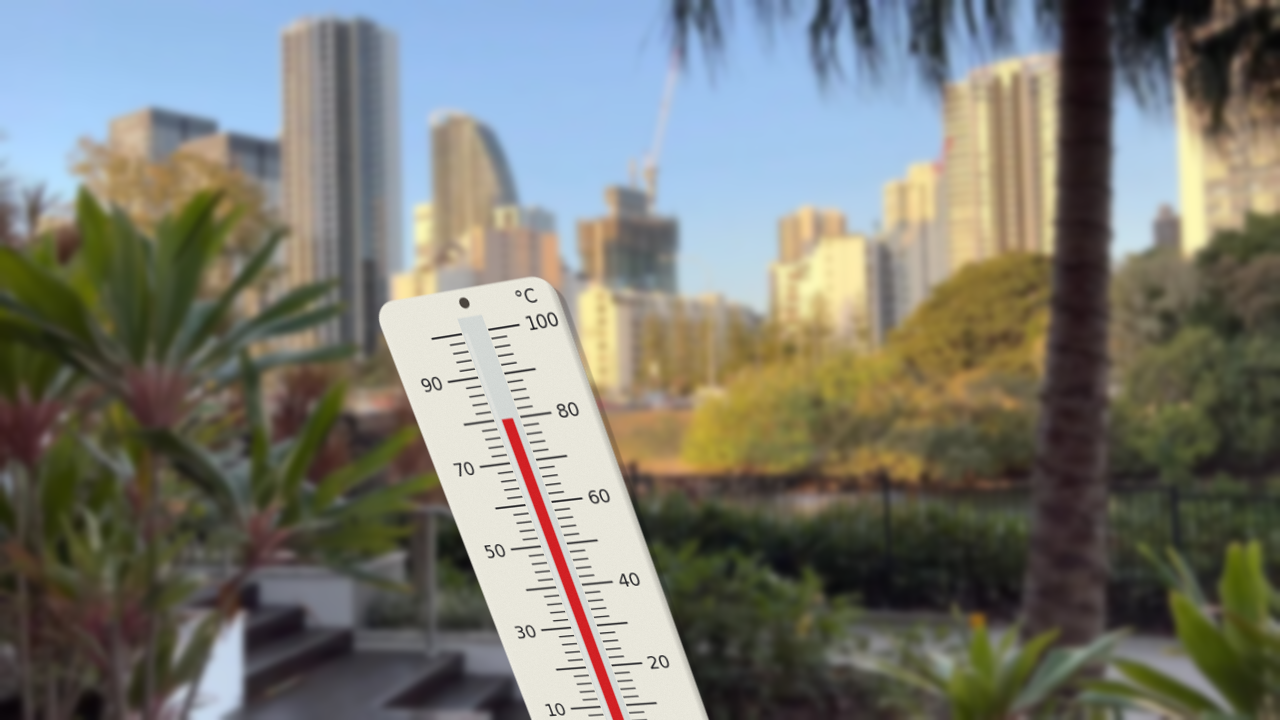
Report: 80 °C
